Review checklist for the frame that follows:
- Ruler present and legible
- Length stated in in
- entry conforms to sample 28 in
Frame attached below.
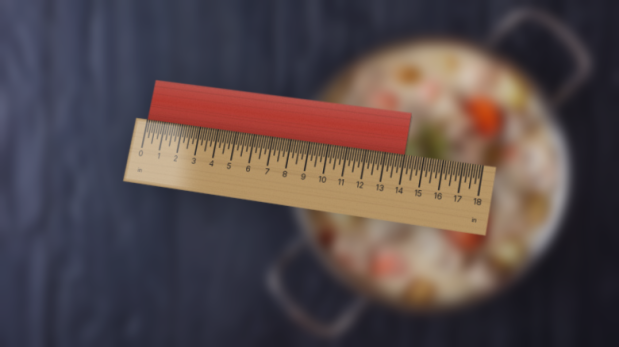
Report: 14 in
